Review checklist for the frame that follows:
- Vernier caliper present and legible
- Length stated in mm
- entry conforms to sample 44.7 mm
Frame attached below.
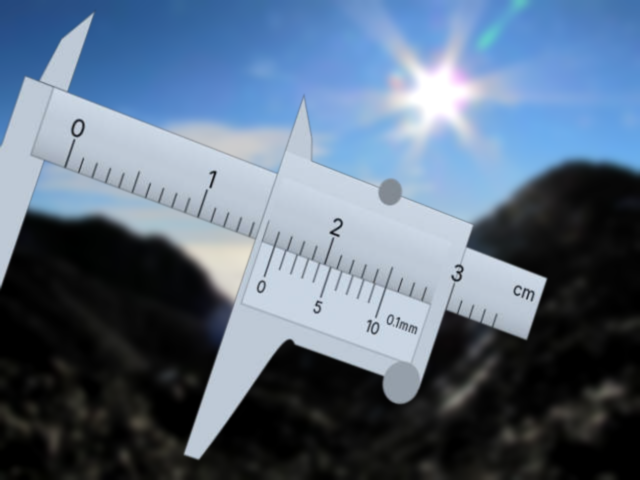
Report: 16.0 mm
